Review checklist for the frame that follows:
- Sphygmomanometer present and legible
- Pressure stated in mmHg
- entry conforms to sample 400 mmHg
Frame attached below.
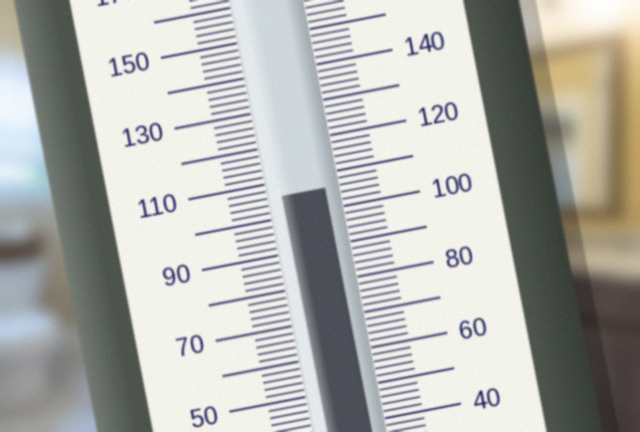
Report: 106 mmHg
